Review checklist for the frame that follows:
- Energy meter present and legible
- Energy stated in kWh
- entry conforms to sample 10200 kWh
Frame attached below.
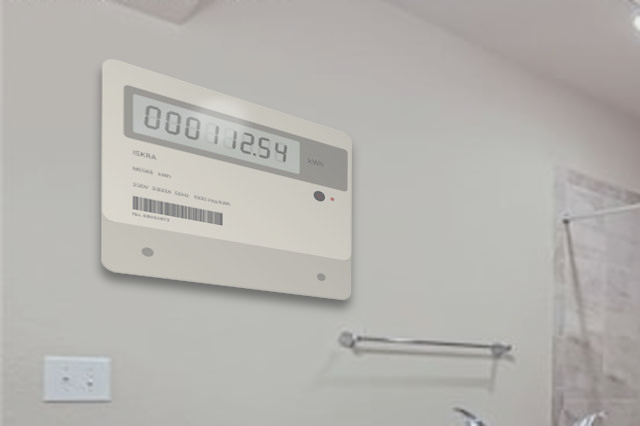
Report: 112.54 kWh
